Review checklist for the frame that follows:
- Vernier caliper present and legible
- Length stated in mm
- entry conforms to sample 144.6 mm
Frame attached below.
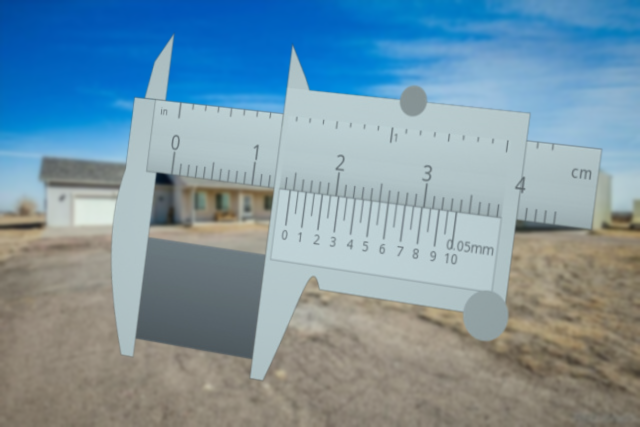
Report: 14.6 mm
